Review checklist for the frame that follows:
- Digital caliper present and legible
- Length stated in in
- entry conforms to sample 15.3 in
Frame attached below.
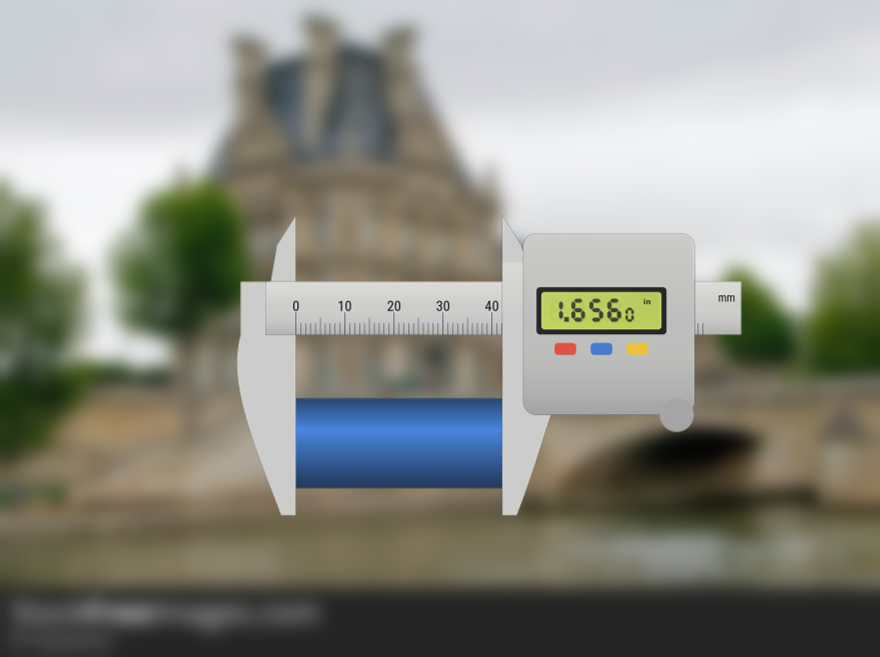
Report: 1.6560 in
